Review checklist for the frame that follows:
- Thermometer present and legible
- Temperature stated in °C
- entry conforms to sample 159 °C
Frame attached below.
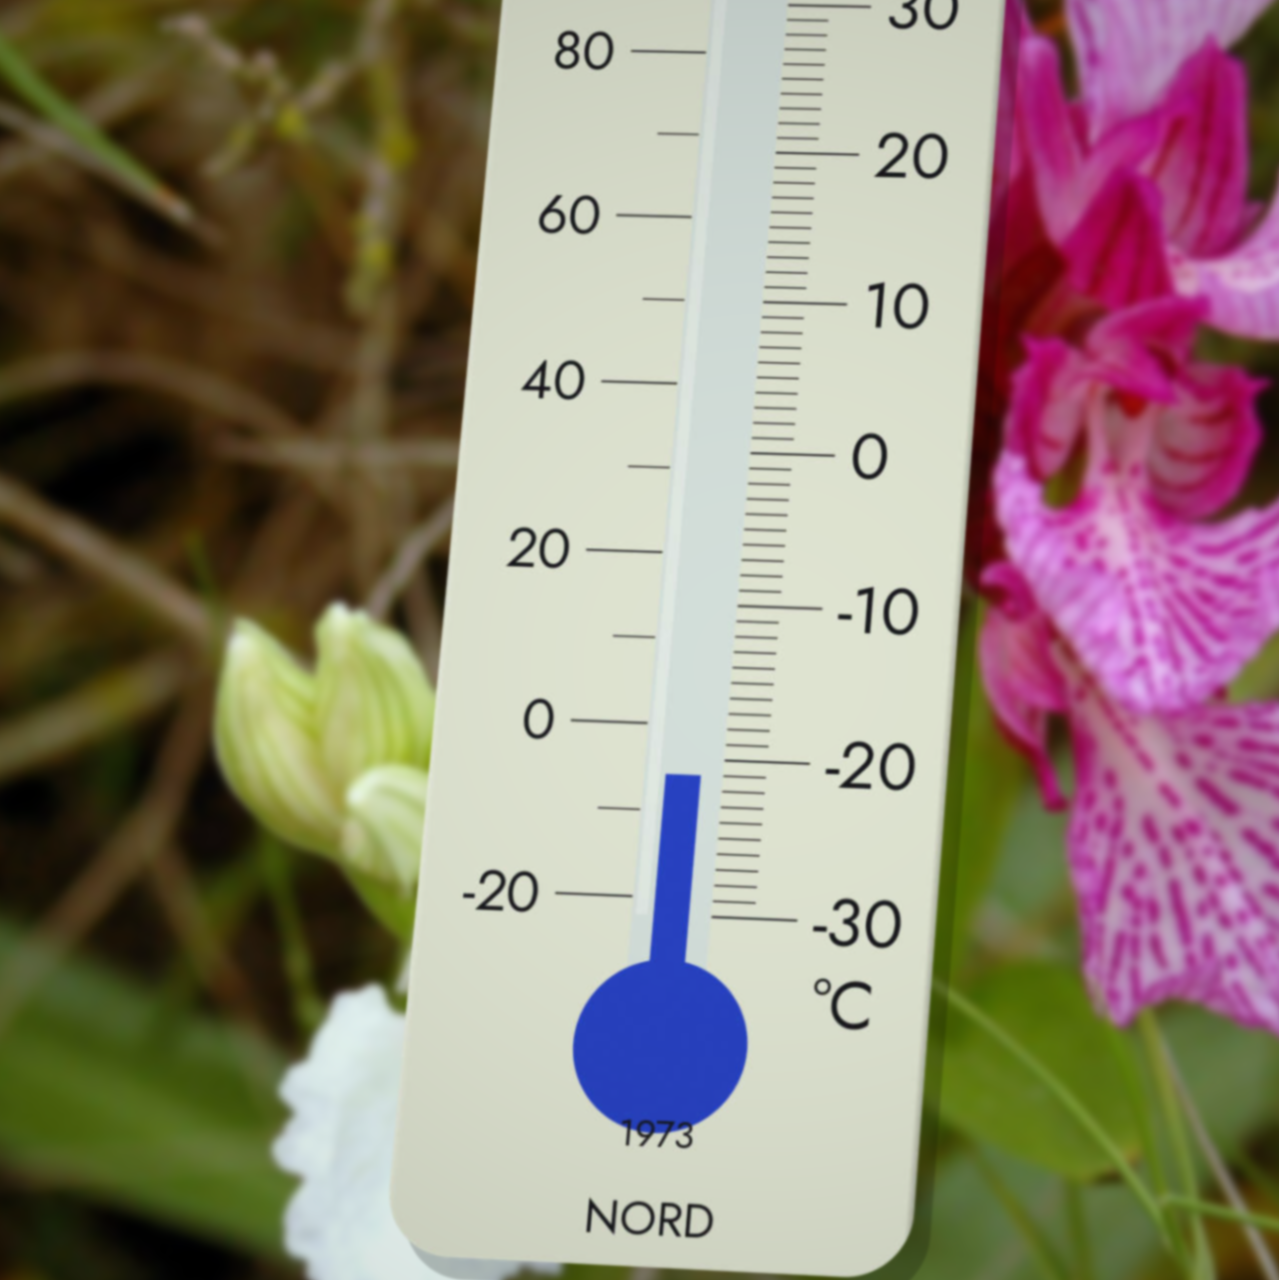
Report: -21 °C
